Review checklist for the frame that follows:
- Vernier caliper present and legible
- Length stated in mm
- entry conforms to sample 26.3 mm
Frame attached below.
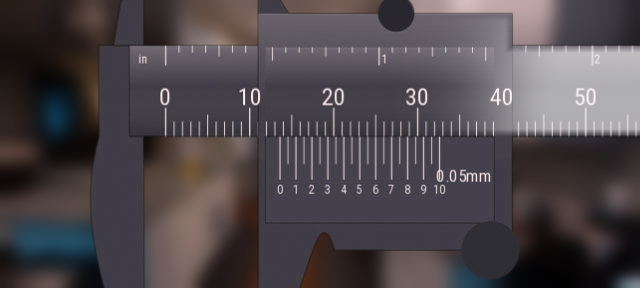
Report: 13.6 mm
